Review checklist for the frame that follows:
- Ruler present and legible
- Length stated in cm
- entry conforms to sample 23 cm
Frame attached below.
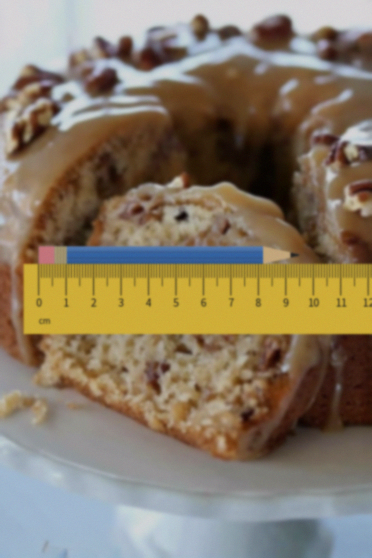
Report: 9.5 cm
